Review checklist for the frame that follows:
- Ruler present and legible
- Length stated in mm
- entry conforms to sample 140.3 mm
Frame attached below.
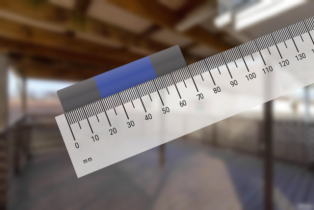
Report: 70 mm
